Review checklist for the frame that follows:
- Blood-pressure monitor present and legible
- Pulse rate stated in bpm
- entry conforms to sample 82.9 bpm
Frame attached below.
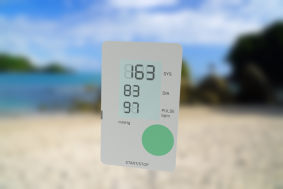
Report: 97 bpm
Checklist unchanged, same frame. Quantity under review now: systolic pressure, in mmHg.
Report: 163 mmHg
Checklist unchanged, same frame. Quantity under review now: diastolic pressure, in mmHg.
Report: 83 mmHg
